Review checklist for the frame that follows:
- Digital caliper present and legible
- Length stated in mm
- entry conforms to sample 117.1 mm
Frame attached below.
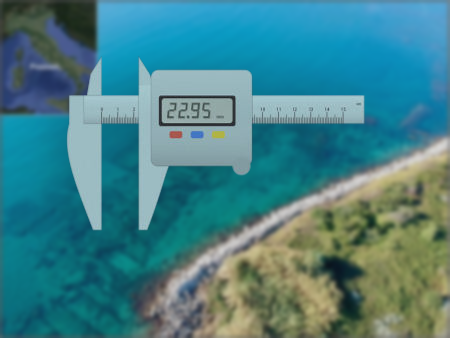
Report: 22.95 mm
